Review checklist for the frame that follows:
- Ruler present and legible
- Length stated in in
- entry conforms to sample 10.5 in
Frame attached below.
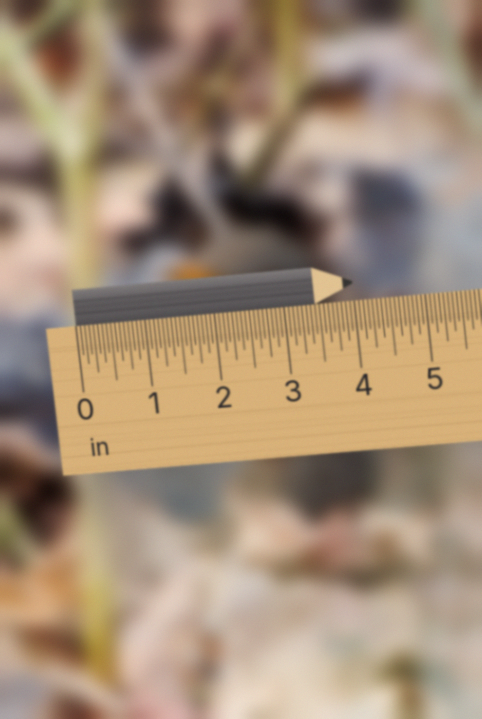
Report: 4 in
